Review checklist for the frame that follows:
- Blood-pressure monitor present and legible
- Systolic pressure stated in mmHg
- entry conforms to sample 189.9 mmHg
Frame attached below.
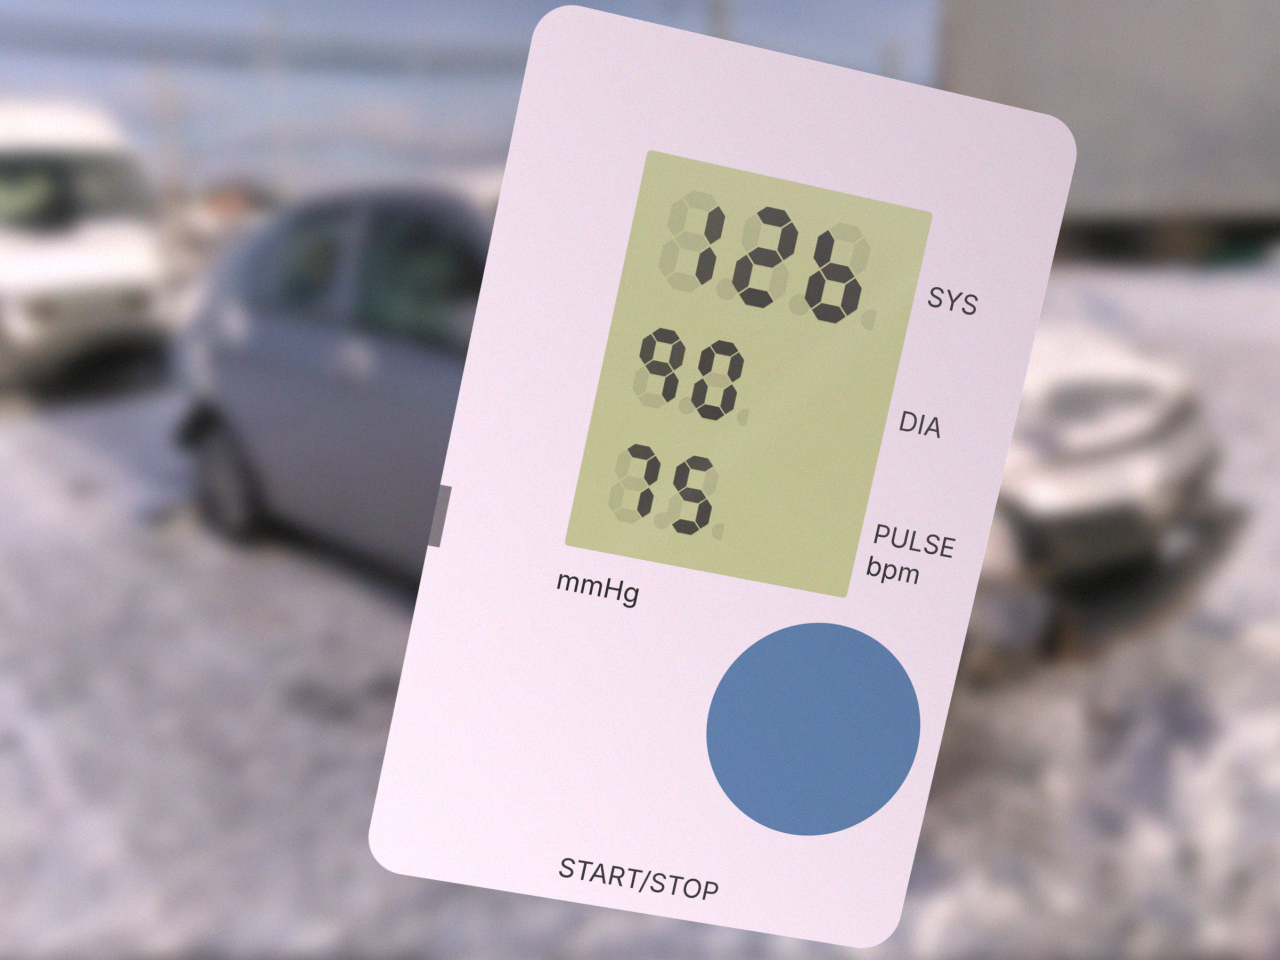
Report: 126 mmHg
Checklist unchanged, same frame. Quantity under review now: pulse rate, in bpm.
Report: 75 bpm
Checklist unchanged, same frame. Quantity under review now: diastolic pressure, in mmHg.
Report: 90 mmHg
